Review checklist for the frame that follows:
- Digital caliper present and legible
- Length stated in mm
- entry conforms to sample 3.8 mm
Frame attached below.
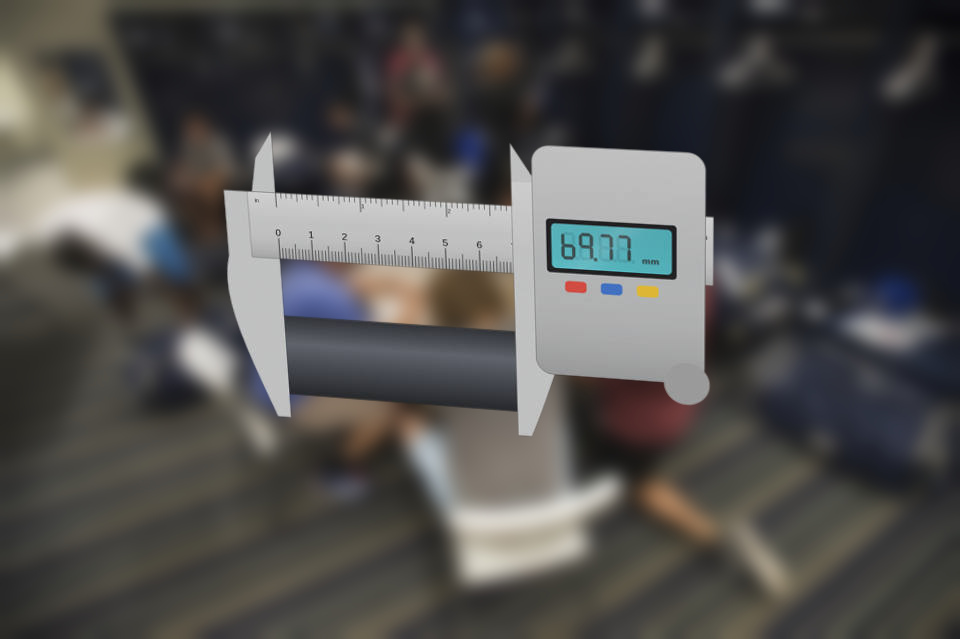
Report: 69.77 mm
